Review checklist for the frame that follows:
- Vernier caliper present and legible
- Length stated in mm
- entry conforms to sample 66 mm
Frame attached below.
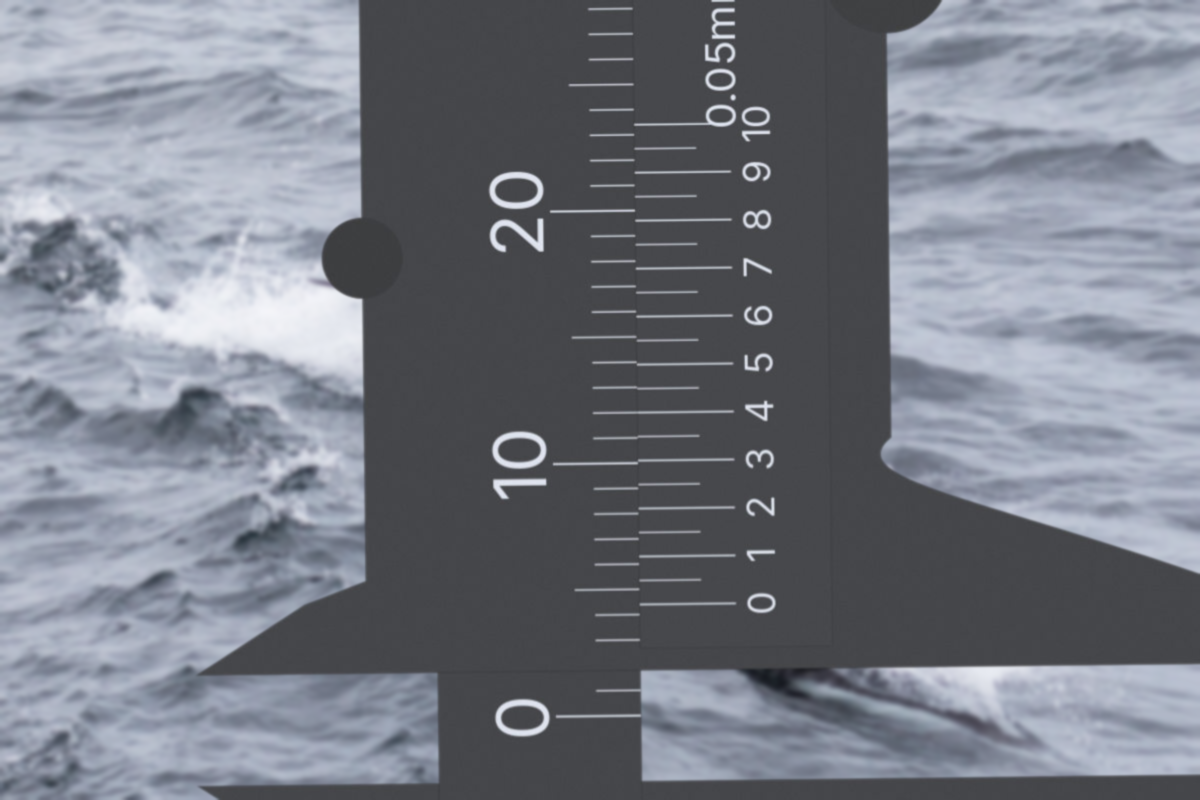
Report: 4.4 mm
